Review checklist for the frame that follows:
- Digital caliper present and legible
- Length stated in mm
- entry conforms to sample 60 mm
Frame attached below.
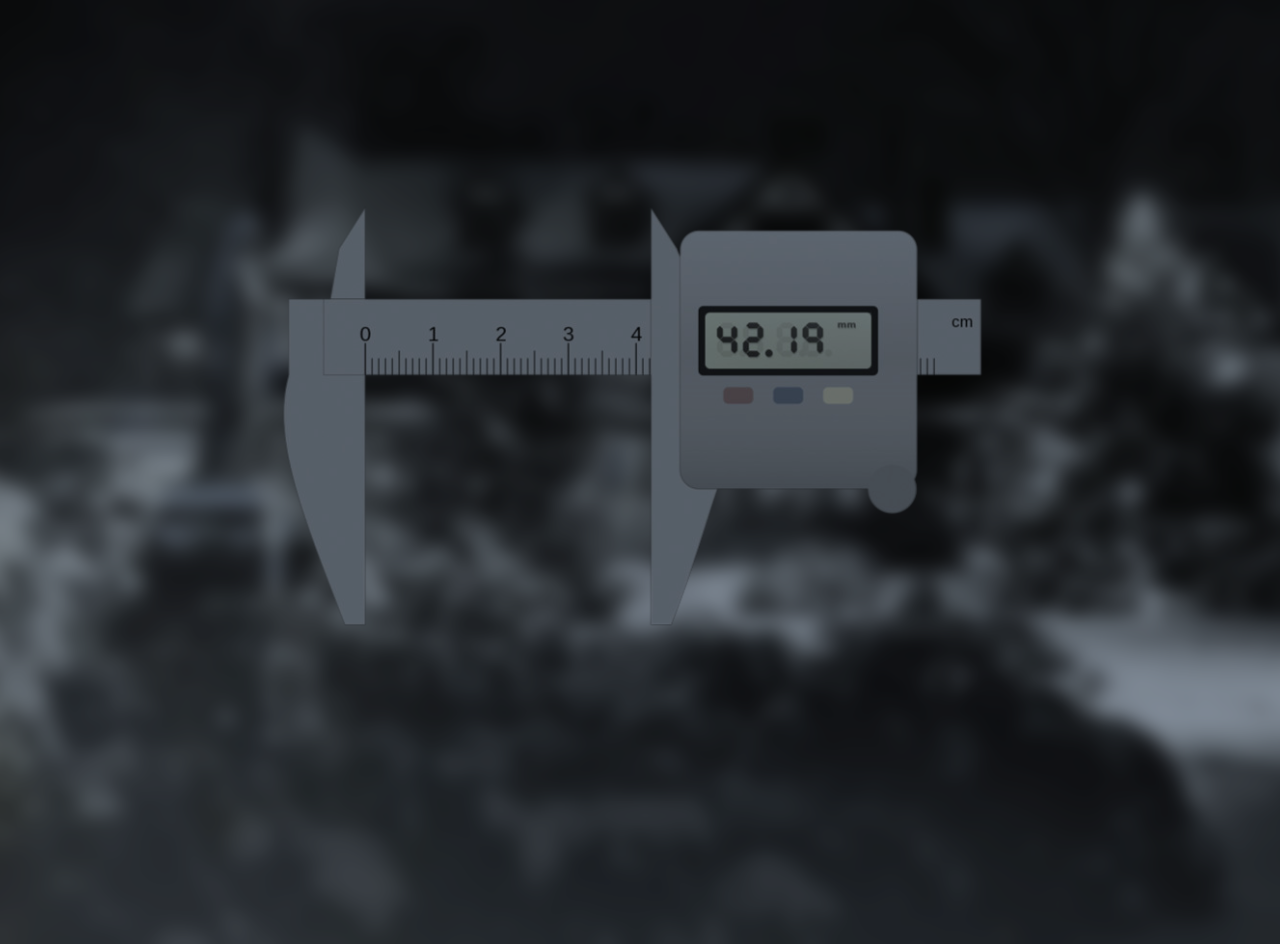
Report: 42.19 mm
